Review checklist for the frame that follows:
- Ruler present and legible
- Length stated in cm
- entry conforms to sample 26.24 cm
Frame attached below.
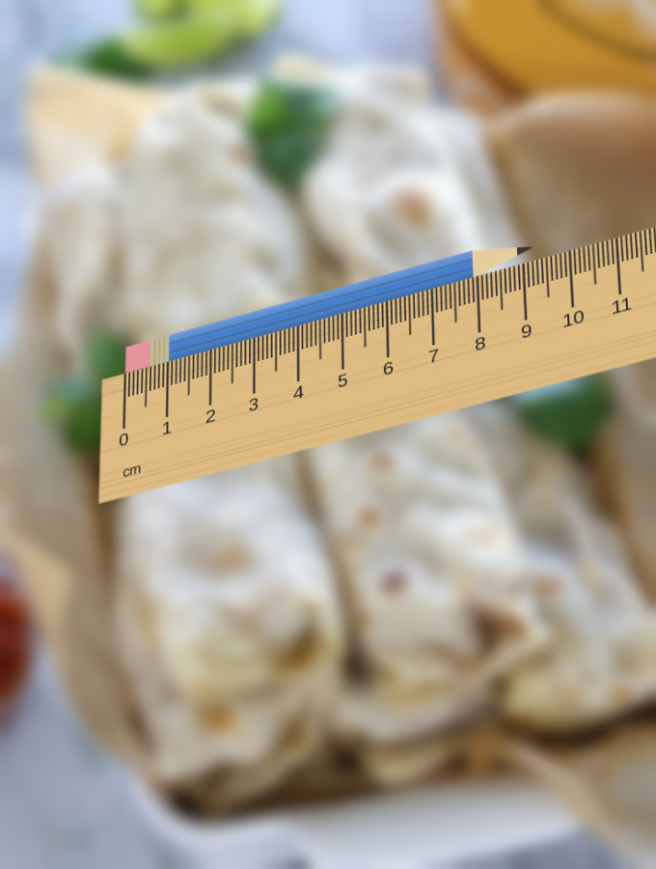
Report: 9.2 cm
